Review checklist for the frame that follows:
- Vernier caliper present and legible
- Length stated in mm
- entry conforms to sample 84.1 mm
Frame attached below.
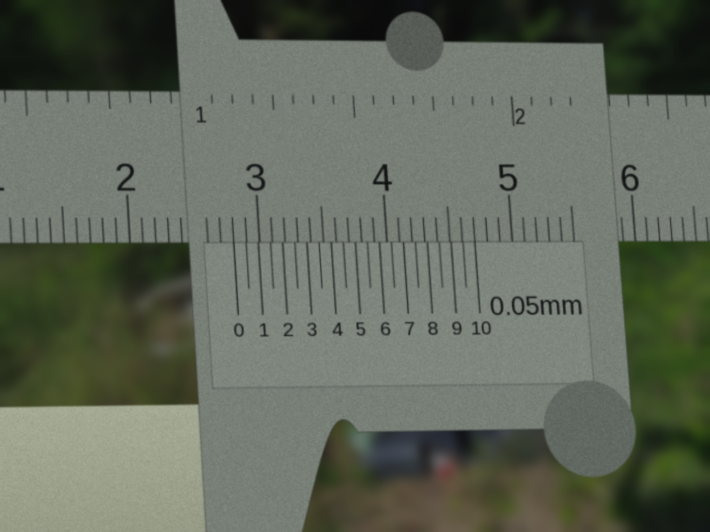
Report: 28.0 mm
